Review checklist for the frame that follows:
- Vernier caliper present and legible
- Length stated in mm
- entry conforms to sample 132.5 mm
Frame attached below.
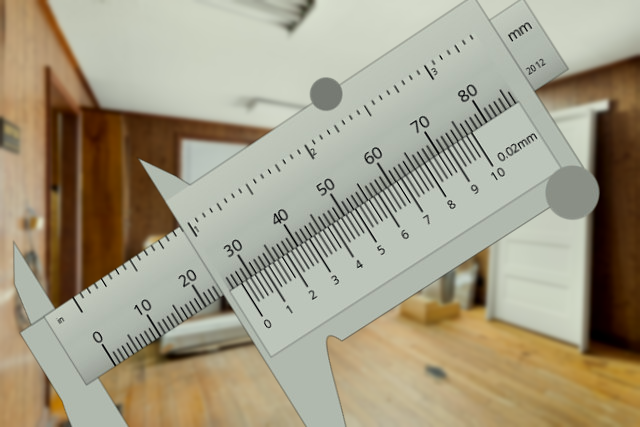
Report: 27.8 mm
